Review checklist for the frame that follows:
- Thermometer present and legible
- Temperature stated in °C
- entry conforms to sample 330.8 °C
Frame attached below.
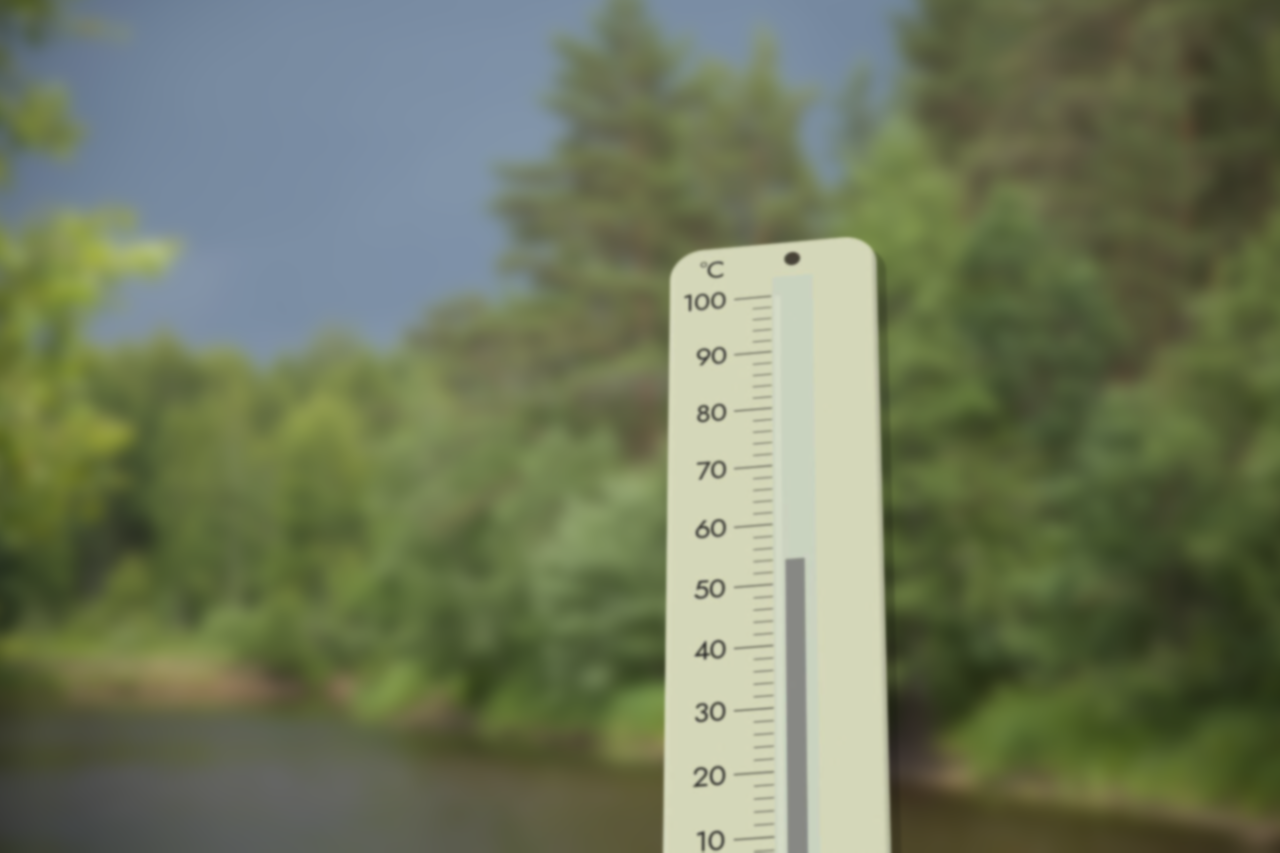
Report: 54 °C
